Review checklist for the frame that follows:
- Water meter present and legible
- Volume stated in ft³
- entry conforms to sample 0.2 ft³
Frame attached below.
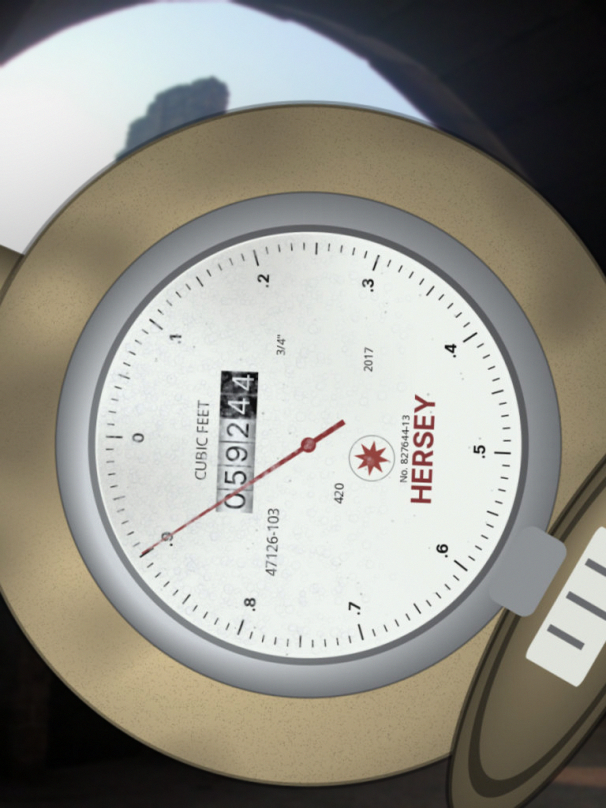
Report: 59243.90 ft³
